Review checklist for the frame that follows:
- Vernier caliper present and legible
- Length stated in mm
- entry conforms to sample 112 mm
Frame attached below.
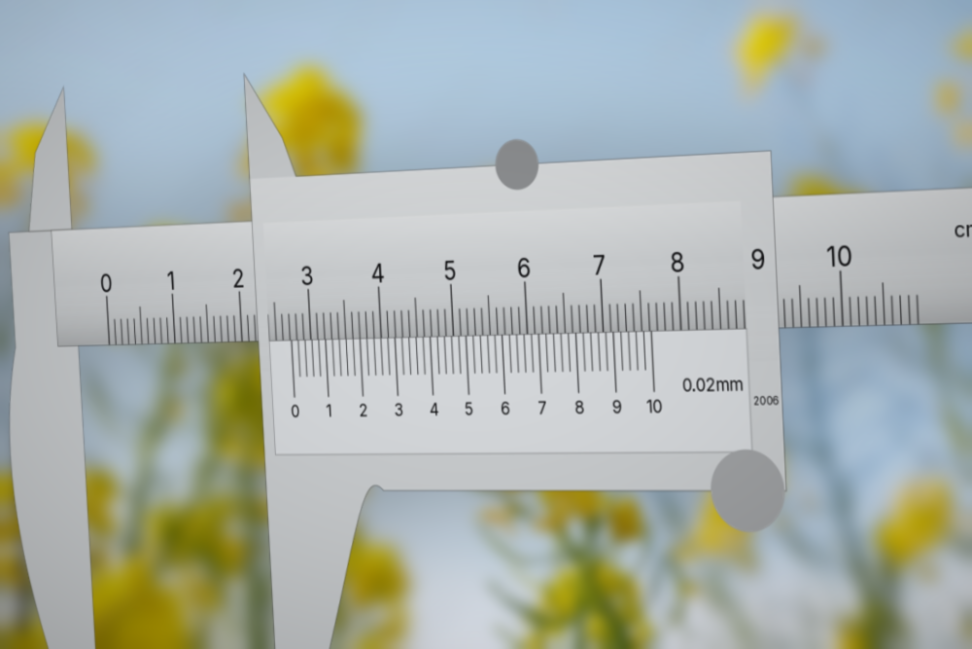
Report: 27.2 mm
